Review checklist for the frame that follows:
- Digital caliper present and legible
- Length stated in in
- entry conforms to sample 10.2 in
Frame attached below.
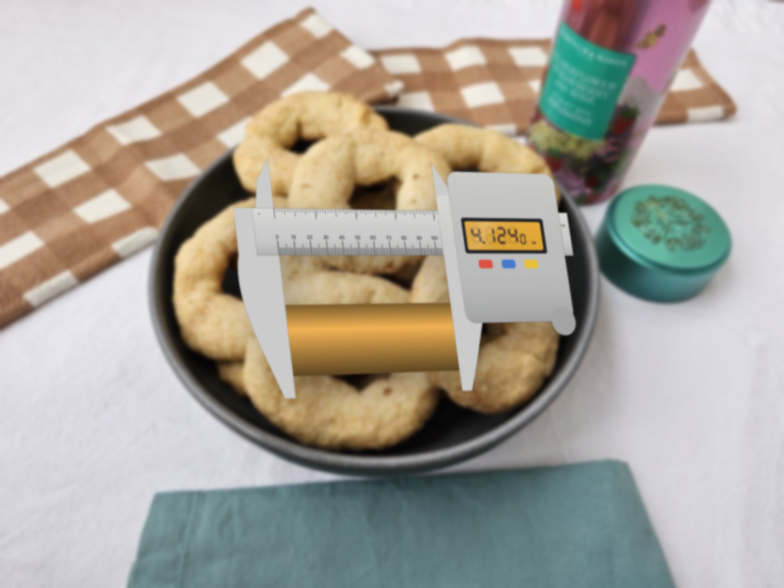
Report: 4.1240 in
